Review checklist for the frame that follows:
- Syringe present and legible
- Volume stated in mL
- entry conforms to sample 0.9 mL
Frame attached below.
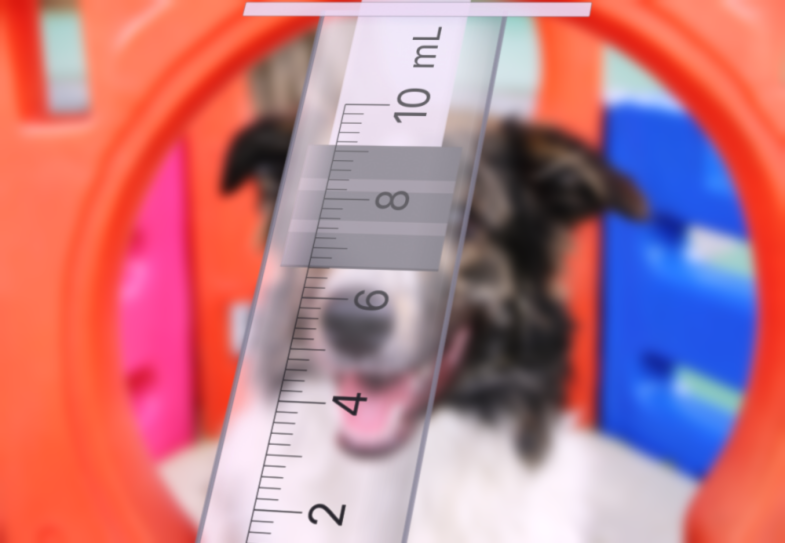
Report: 6.6 mL
